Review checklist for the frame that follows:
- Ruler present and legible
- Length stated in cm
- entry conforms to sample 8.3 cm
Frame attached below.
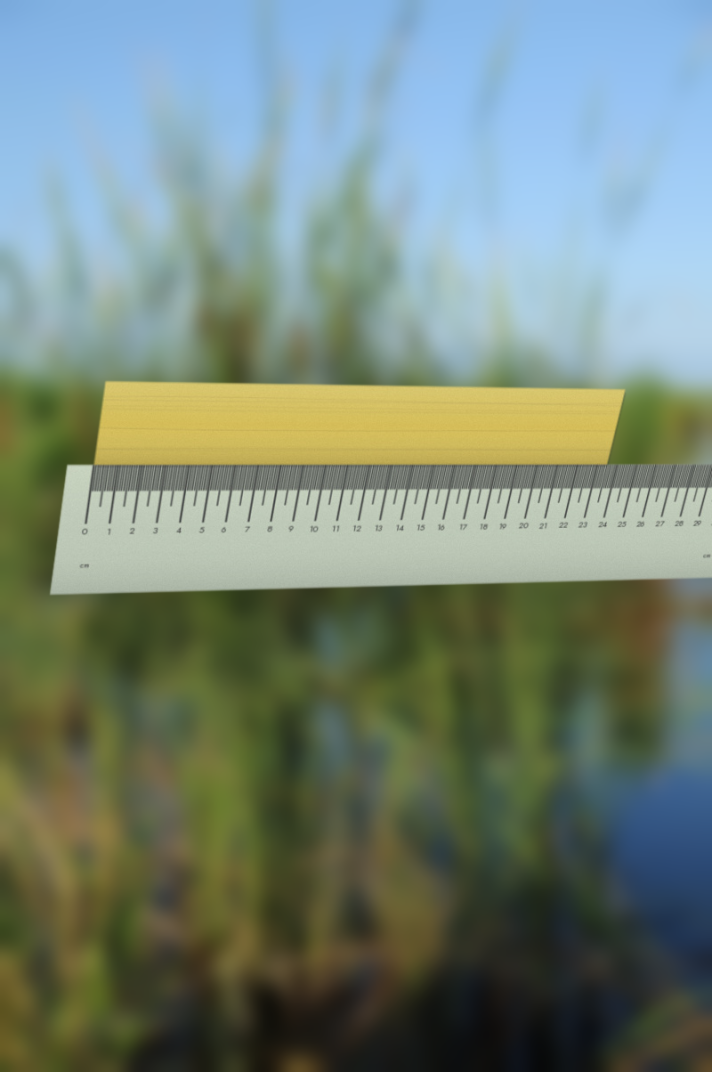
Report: 23.5 cm
